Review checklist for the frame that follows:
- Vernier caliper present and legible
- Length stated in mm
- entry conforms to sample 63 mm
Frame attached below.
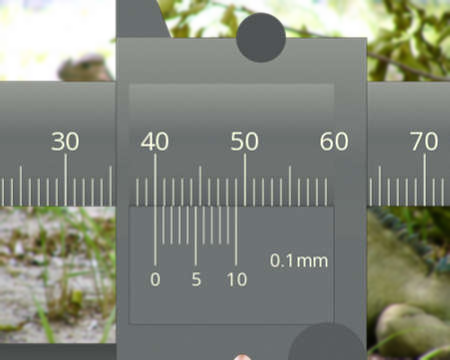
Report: 40.0 mm
